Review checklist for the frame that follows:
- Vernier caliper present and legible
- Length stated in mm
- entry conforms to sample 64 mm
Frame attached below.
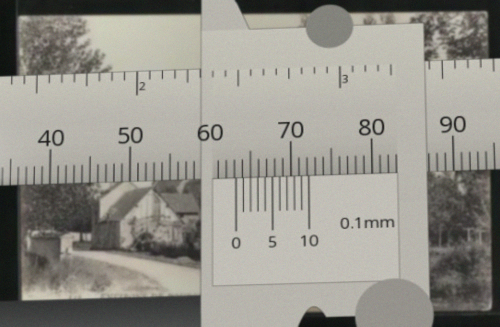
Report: 63.2 mm
